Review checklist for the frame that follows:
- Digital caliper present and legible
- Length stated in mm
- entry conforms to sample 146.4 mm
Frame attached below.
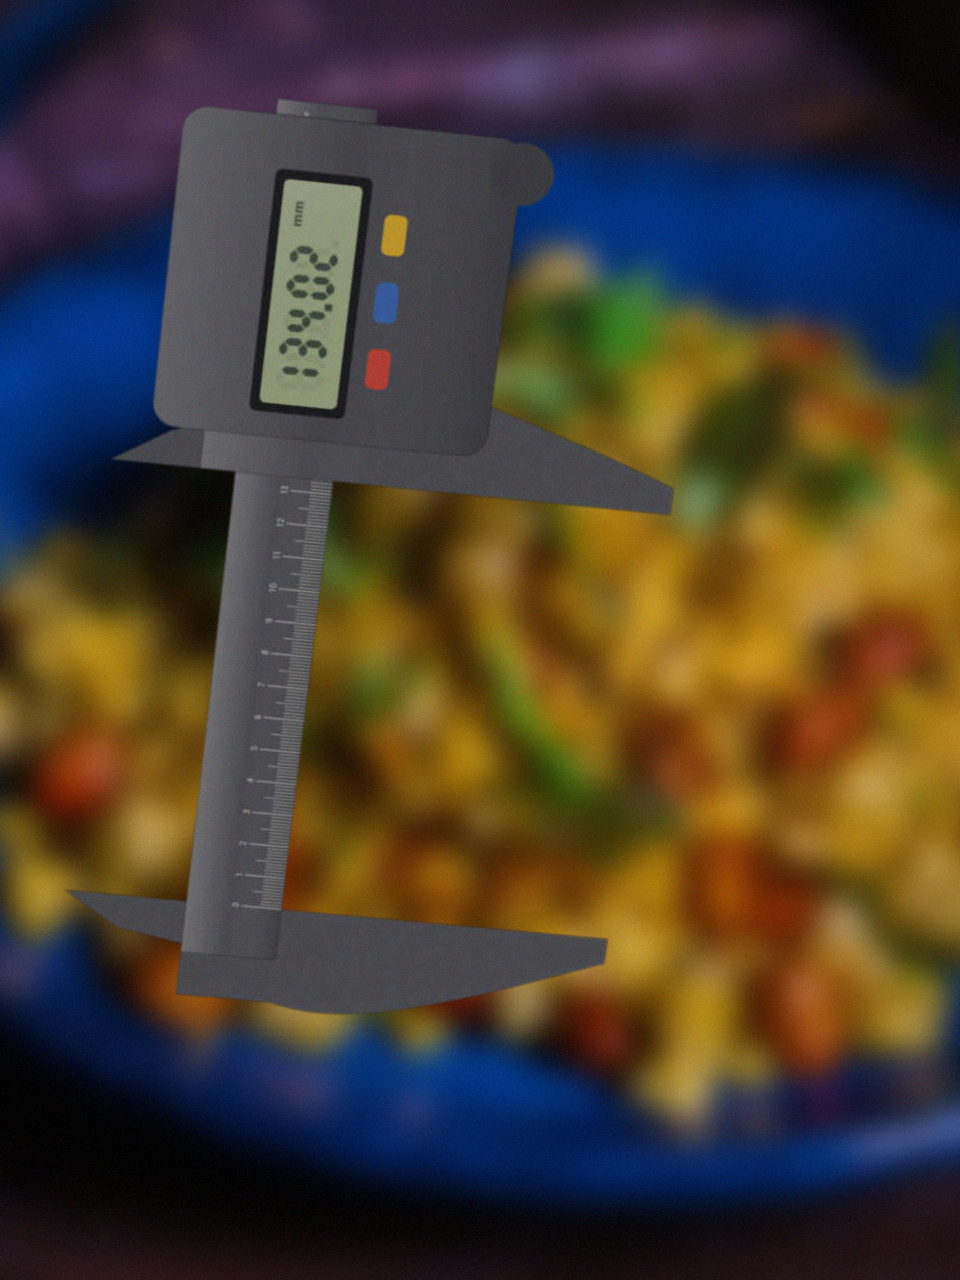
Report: 134.02 mm
